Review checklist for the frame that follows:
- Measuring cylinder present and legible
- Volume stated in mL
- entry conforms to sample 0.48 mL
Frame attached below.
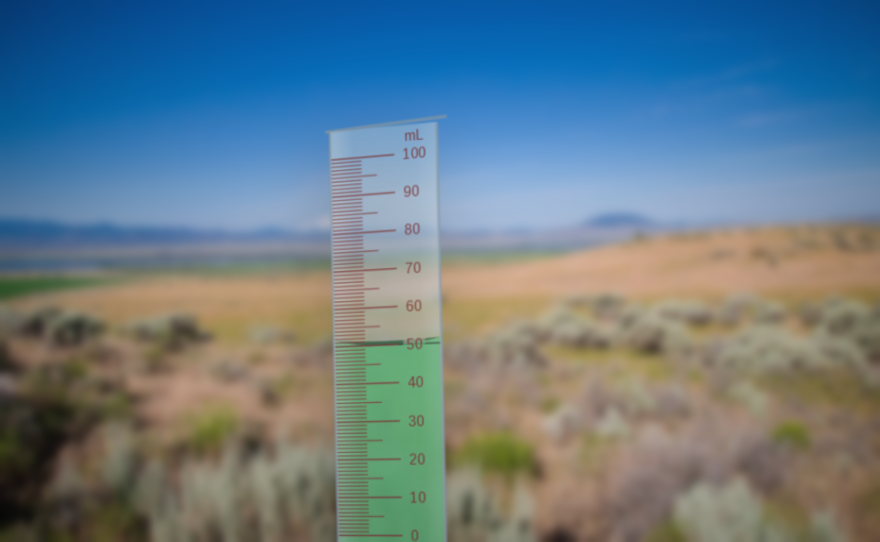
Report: 50 mL
